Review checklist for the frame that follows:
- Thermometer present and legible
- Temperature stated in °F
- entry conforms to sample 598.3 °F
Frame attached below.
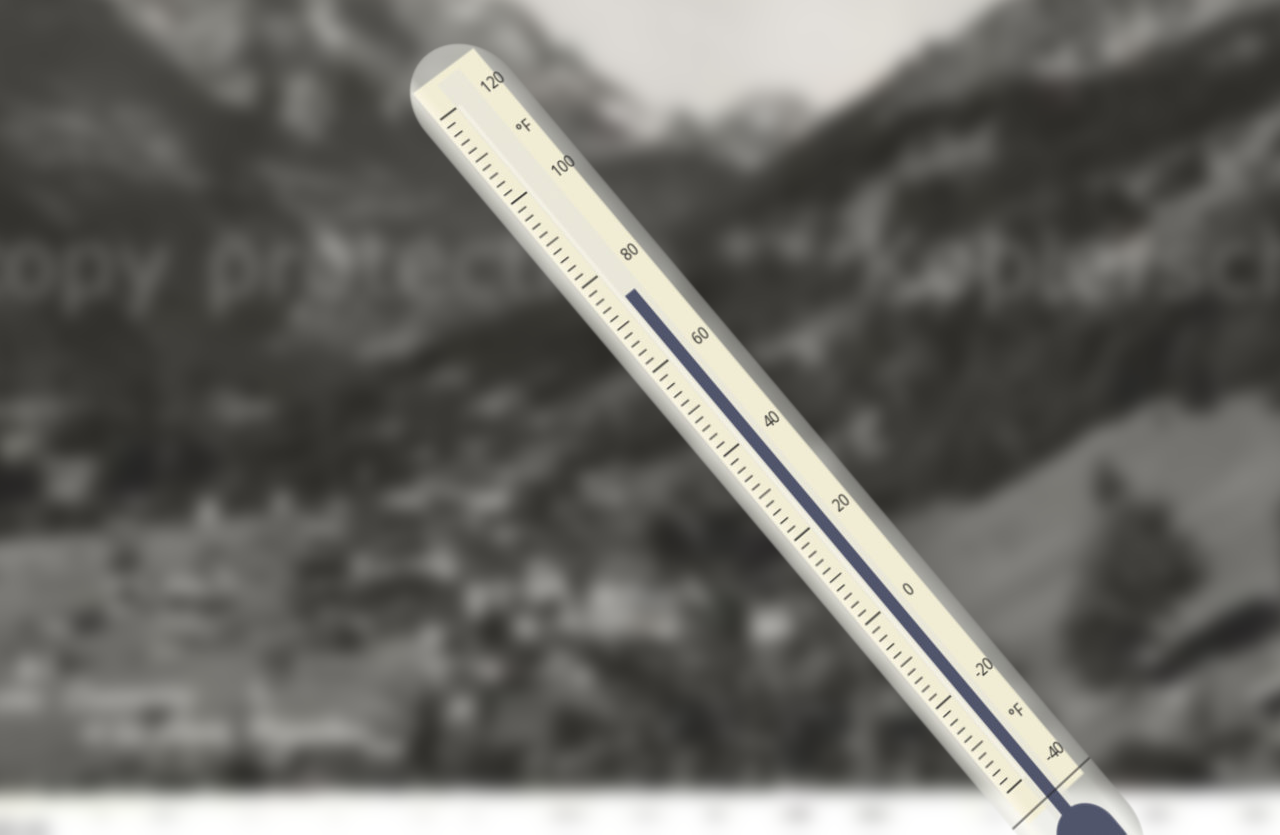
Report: 74 °F
